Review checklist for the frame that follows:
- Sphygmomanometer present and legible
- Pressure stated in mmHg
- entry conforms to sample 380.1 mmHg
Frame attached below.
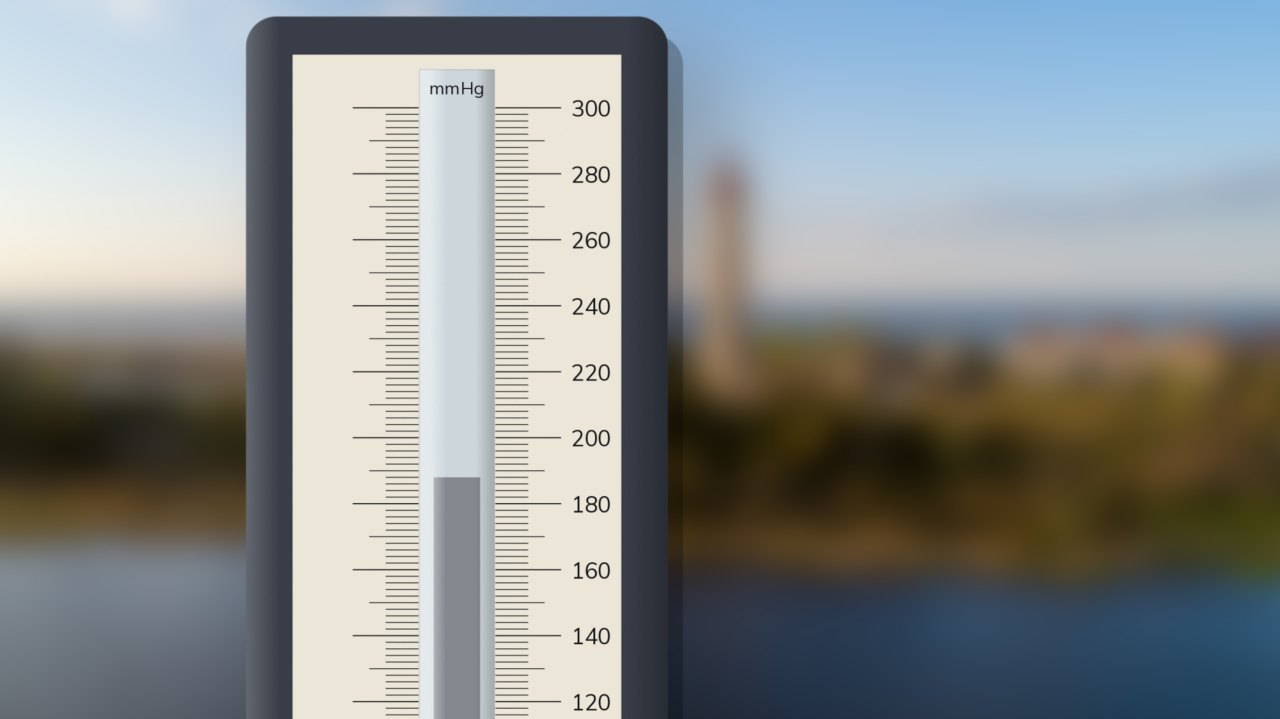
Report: 188 mmHg
